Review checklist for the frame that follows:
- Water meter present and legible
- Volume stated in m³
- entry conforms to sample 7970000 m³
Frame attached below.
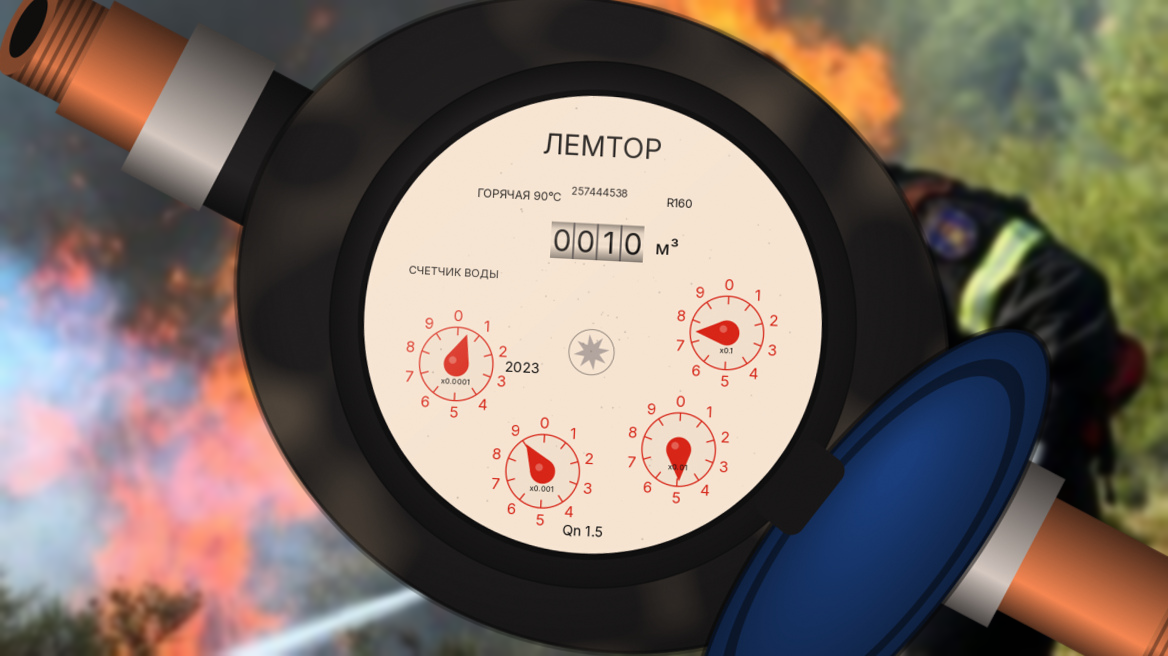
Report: 10.7490 m³
